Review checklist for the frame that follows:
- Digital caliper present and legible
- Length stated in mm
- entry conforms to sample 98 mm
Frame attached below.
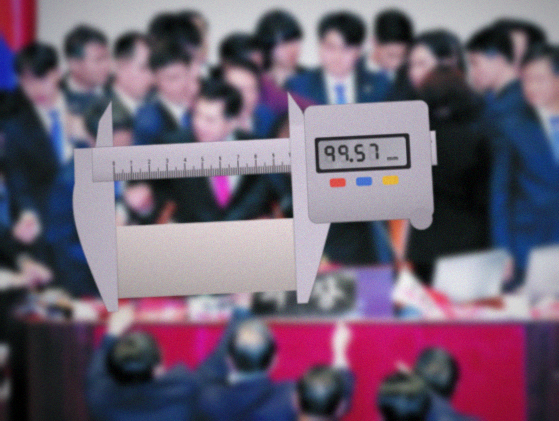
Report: 99.57 mm
